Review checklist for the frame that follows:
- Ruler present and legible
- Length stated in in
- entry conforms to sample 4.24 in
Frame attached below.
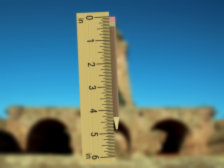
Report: 5 in
